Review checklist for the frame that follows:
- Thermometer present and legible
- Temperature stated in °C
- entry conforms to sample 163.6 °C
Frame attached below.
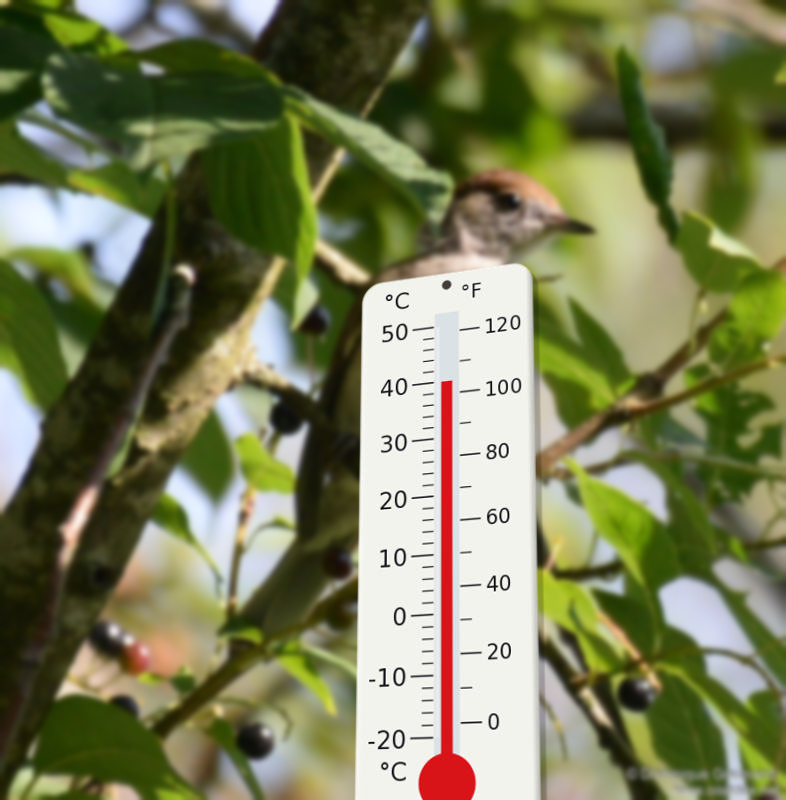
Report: 40 °C
